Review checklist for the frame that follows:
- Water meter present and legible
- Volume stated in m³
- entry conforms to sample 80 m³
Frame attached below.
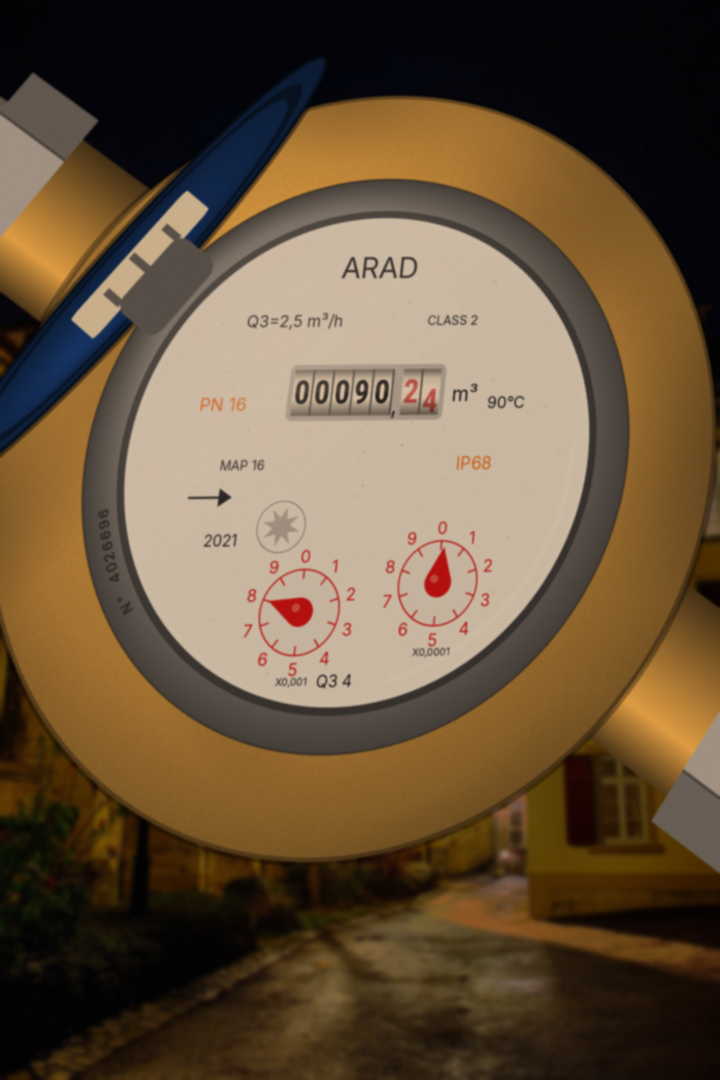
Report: 90.2380 m³
